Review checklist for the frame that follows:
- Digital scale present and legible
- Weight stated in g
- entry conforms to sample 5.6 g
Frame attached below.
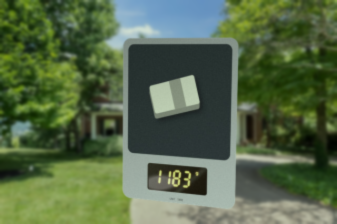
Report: 1183 g
